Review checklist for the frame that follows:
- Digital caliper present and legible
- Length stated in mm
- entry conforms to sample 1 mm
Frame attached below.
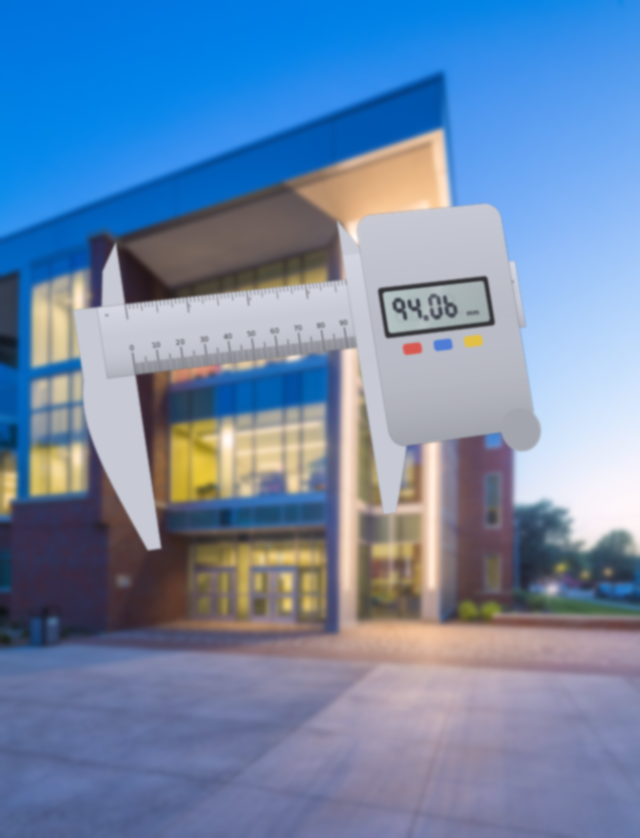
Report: 94.06 mm
